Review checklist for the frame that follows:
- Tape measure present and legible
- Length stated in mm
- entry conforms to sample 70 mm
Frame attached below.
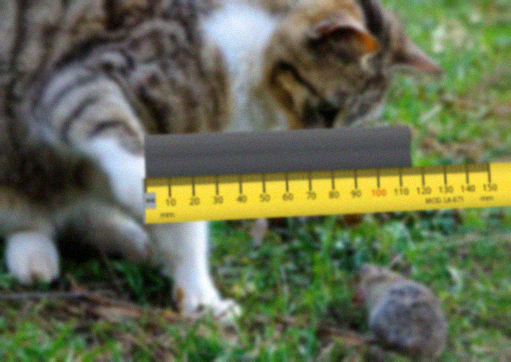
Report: 115 mm
